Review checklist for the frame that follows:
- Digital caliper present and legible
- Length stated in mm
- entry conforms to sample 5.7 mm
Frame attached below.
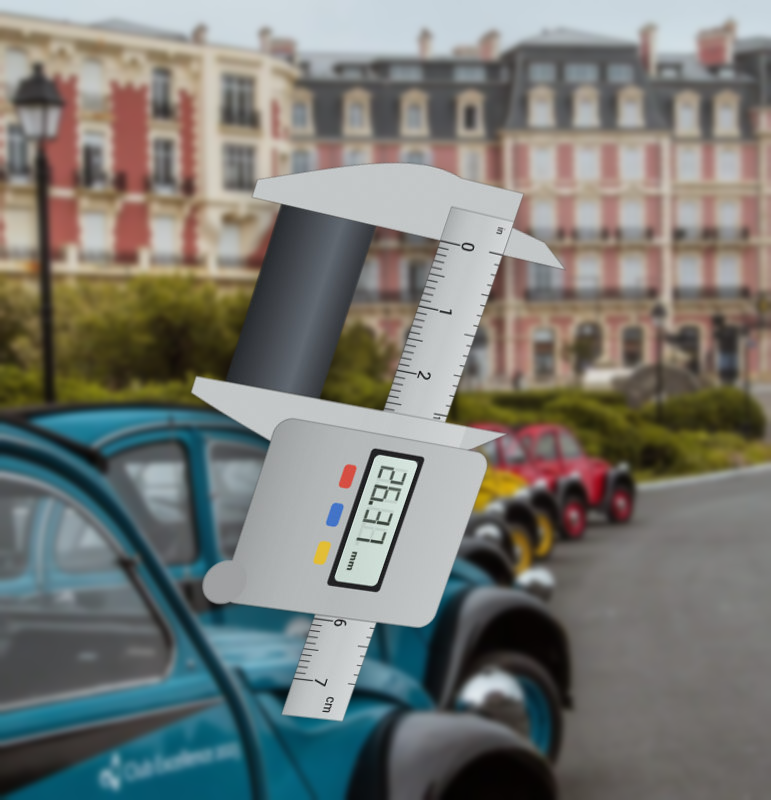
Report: 26.37 mm
